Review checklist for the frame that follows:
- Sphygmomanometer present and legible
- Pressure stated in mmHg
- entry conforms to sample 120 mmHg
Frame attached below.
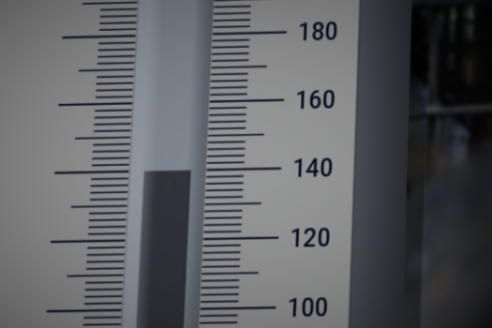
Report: 140 mmHg
